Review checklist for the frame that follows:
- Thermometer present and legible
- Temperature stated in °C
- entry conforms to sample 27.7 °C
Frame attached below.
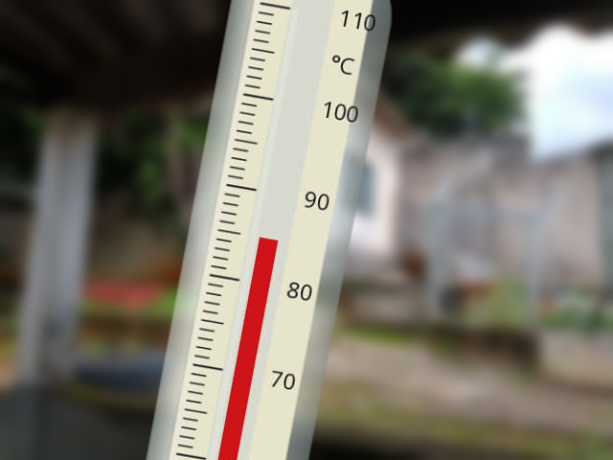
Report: 85 °C
